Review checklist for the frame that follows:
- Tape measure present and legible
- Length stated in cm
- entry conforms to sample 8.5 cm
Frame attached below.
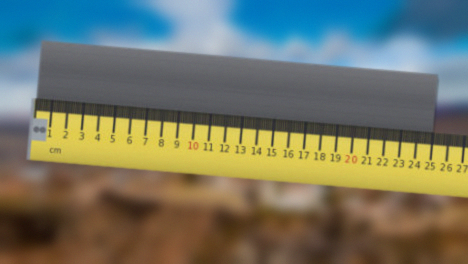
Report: 25 cm
